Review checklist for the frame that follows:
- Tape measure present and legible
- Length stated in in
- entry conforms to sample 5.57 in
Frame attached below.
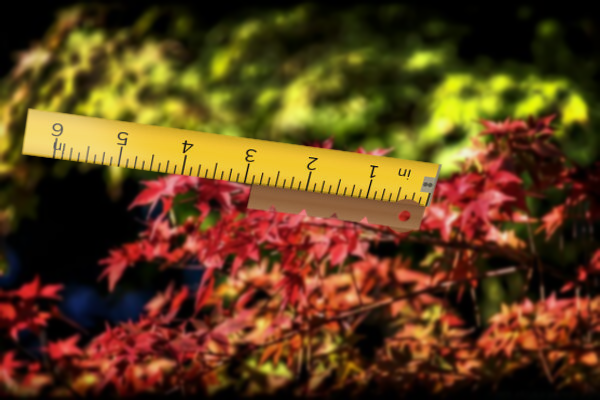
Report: 2.875 in
